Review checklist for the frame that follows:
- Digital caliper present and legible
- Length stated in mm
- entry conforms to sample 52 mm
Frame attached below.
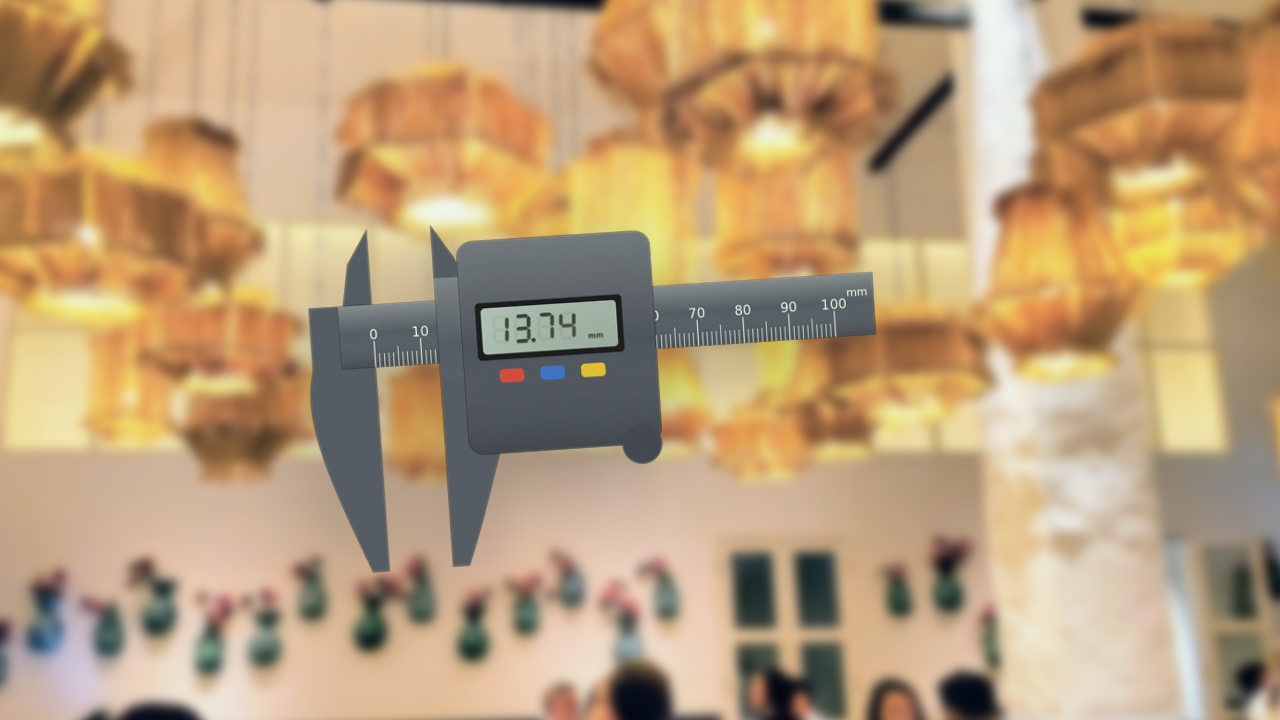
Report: 13.74 mm
